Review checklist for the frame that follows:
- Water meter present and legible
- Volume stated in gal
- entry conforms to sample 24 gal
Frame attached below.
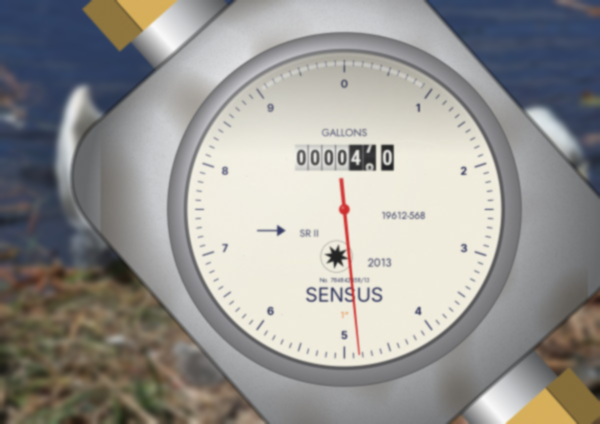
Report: 474.8 gal
